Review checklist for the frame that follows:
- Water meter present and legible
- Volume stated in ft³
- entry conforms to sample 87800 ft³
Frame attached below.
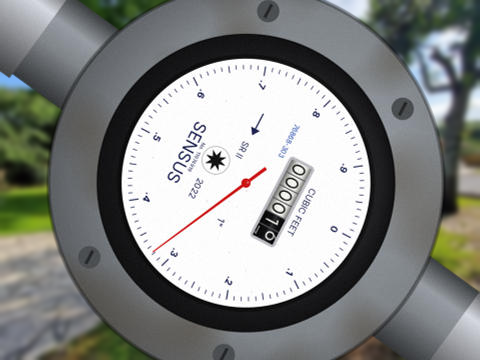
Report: 16.32 ft³
